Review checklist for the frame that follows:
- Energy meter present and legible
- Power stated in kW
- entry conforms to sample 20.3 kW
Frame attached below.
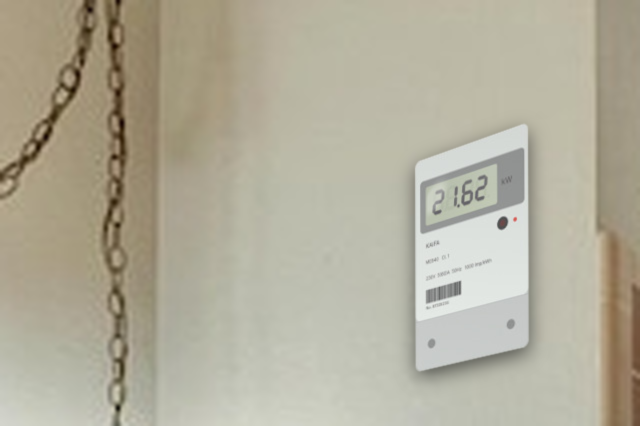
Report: 21.62 kW
